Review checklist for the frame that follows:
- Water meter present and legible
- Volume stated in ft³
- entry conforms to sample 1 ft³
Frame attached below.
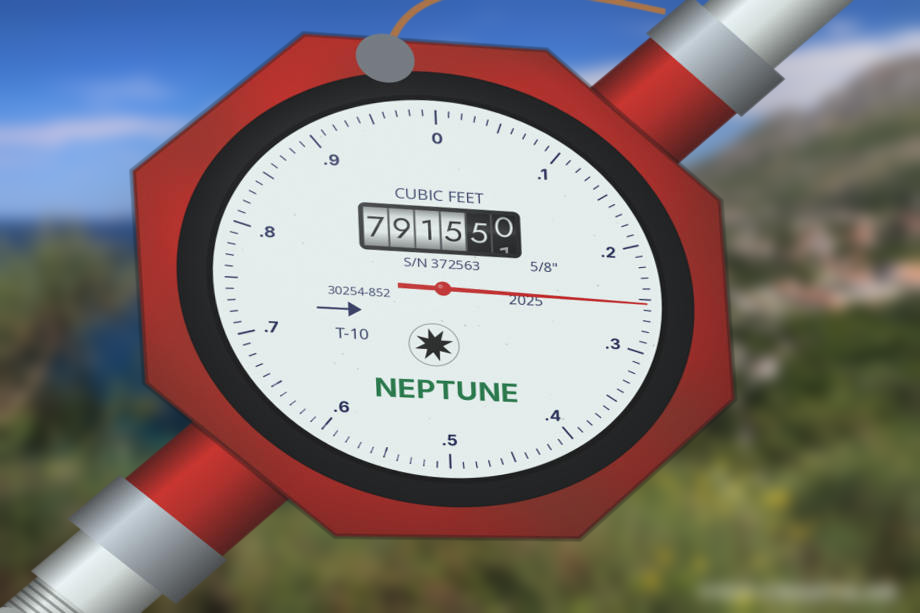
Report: 791550.25 ft³
